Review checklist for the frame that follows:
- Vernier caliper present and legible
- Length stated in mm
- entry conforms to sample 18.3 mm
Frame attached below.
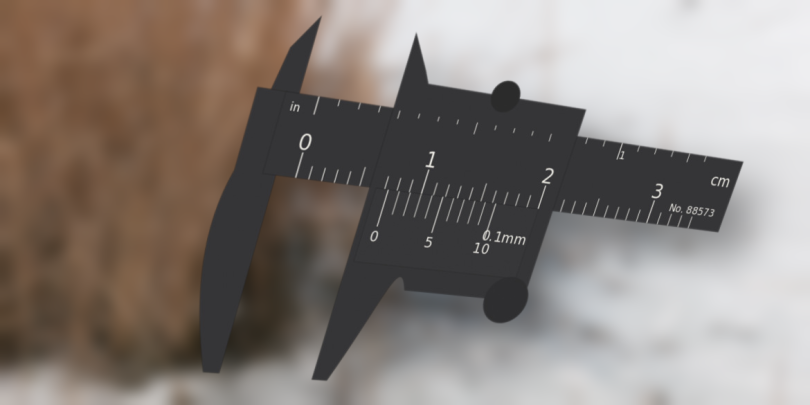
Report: 7.3 mm
